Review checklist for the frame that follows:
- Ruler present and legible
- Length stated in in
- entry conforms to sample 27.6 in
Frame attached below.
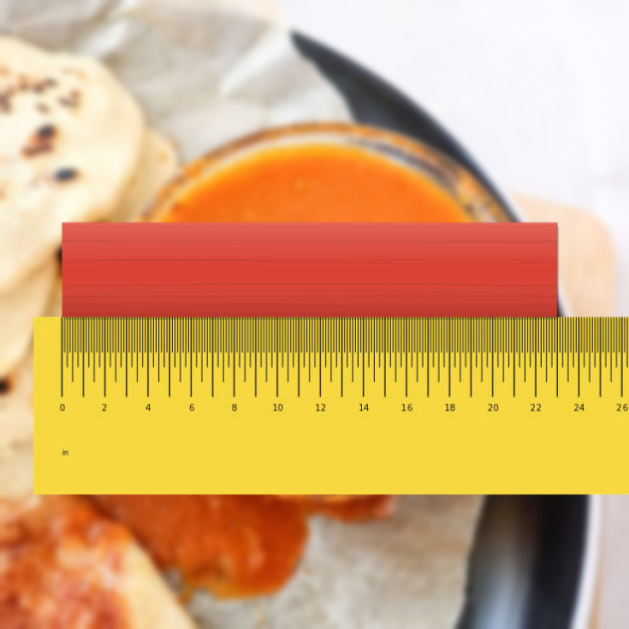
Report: 23 in
